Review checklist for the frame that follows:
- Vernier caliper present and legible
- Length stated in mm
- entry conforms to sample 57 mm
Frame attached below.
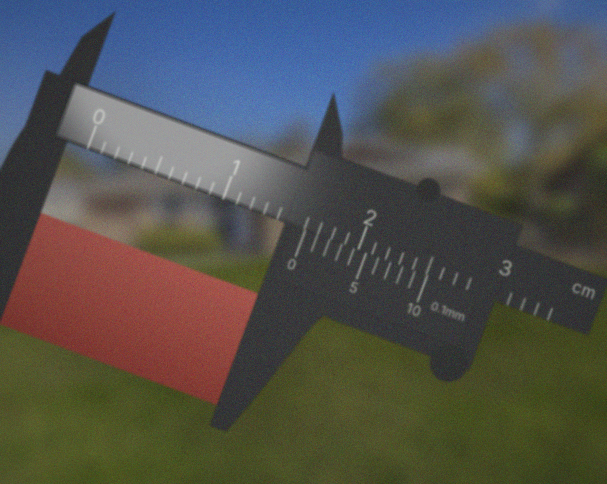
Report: 16.1 mm
